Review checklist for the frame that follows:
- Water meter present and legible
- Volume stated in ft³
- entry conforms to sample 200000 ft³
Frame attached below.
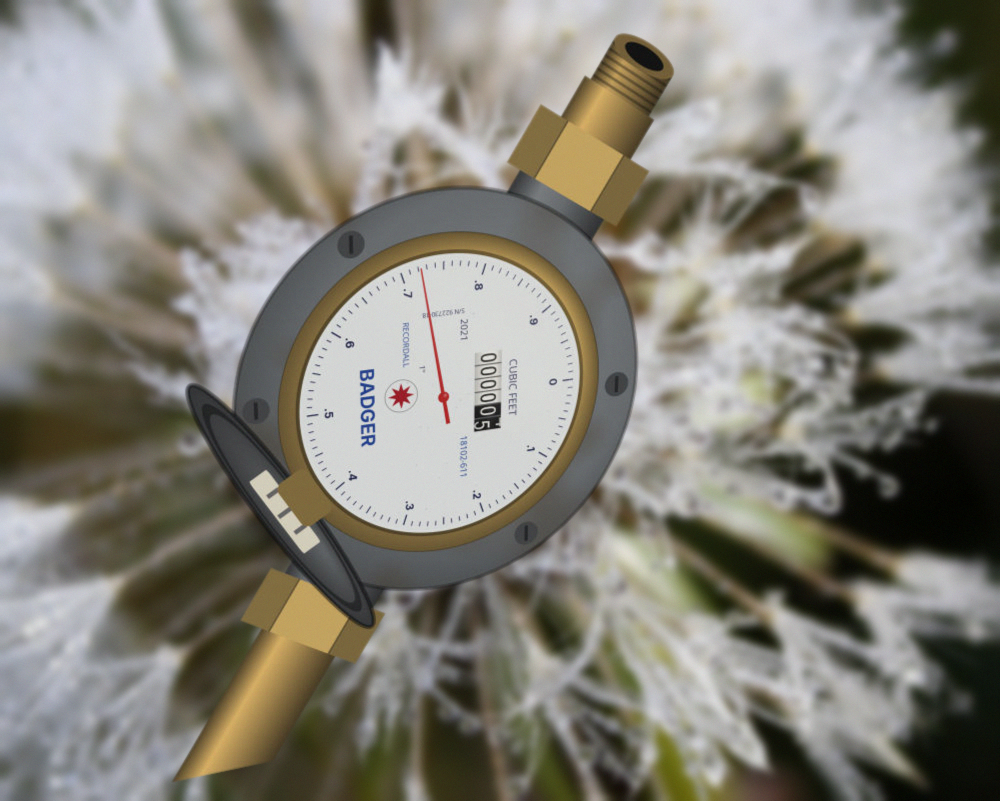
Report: 4.72 ft³
